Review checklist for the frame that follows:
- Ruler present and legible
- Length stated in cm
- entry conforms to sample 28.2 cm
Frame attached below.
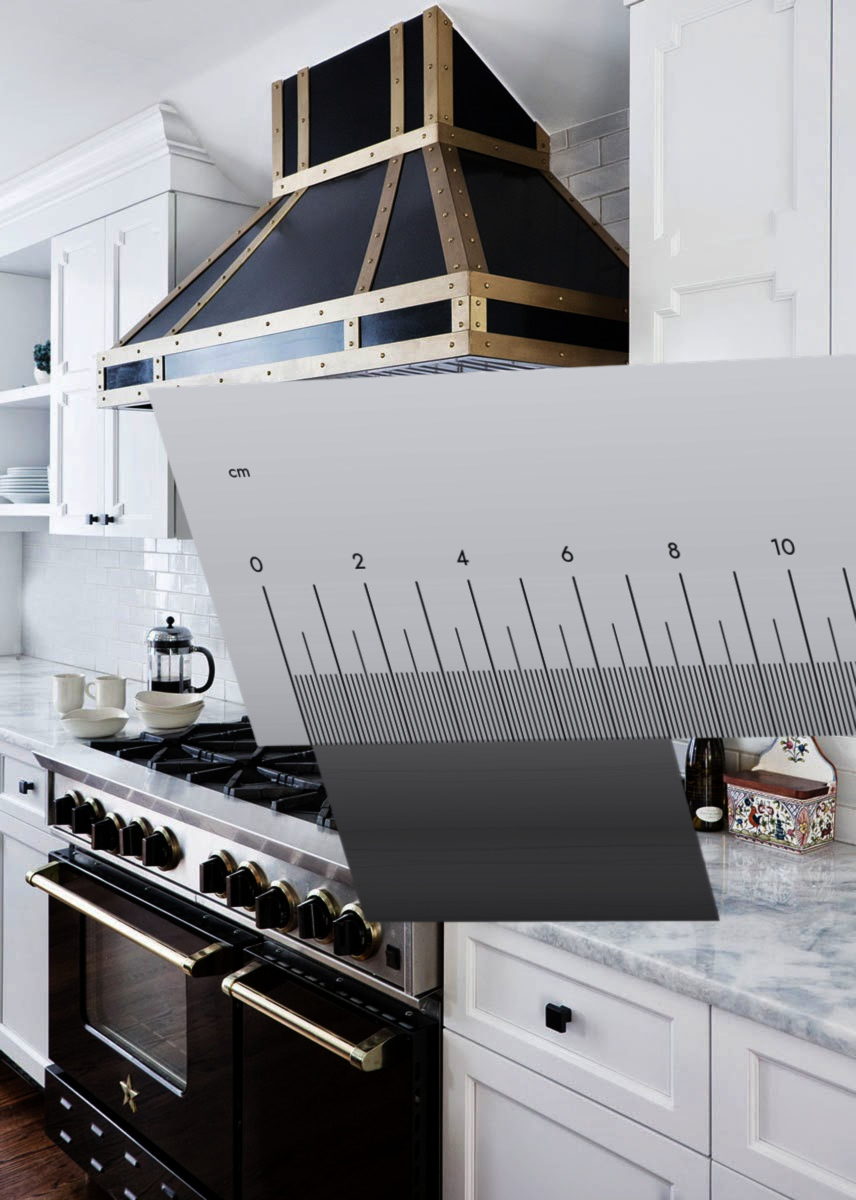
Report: 7 cm
